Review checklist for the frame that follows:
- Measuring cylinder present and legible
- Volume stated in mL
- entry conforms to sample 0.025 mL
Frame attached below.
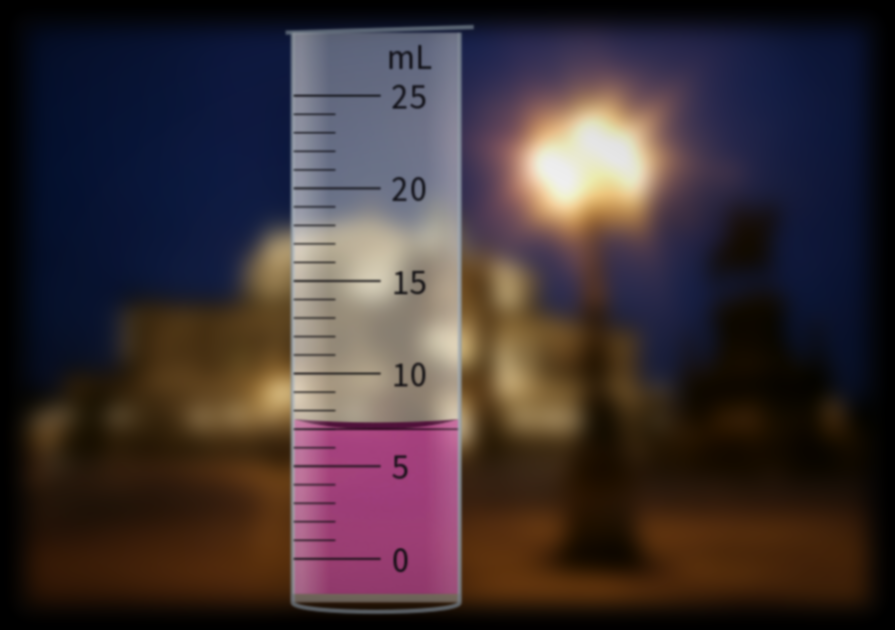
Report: 7 mL
